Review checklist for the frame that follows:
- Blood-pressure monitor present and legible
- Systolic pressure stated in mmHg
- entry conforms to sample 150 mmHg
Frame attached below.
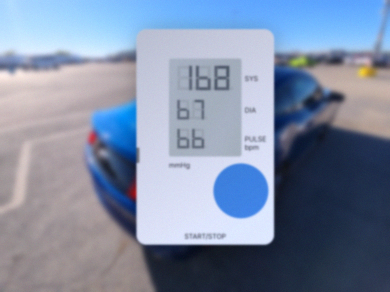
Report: 168 mmHg
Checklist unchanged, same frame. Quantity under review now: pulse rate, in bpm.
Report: 66 bpm
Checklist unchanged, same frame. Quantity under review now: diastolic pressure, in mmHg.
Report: 67 mmHg
